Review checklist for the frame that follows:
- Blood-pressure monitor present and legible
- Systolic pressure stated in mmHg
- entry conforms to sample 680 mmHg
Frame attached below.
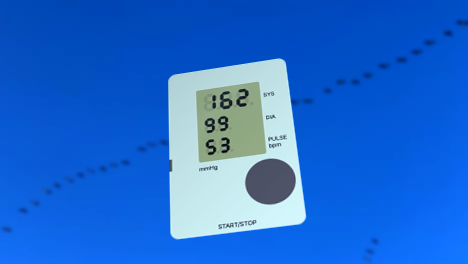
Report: 162 mmHg
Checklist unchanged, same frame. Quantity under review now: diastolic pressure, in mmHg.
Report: 99 mmHg
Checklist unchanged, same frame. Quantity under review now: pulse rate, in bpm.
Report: 53 bpm
